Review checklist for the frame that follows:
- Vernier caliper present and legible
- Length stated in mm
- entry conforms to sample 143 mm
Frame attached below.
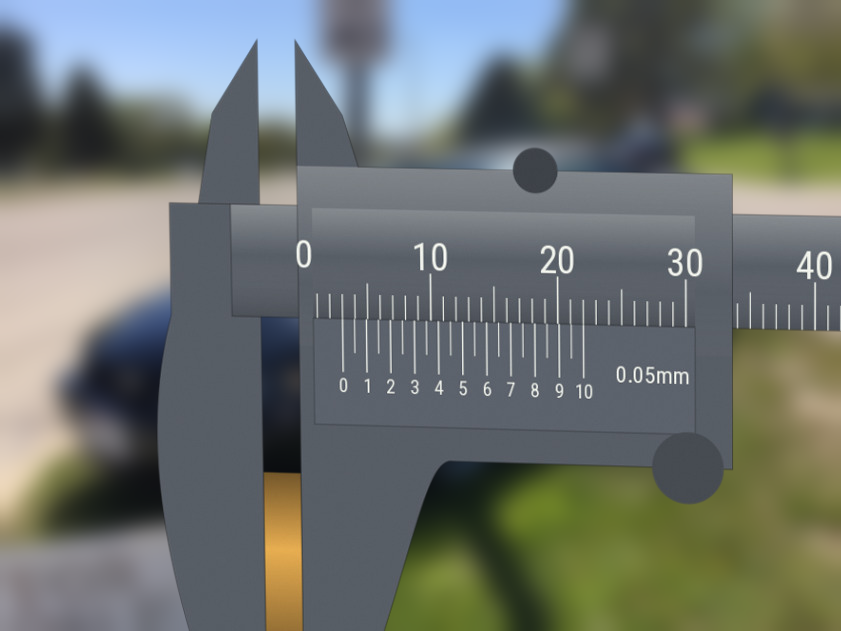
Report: 3.0 mm
